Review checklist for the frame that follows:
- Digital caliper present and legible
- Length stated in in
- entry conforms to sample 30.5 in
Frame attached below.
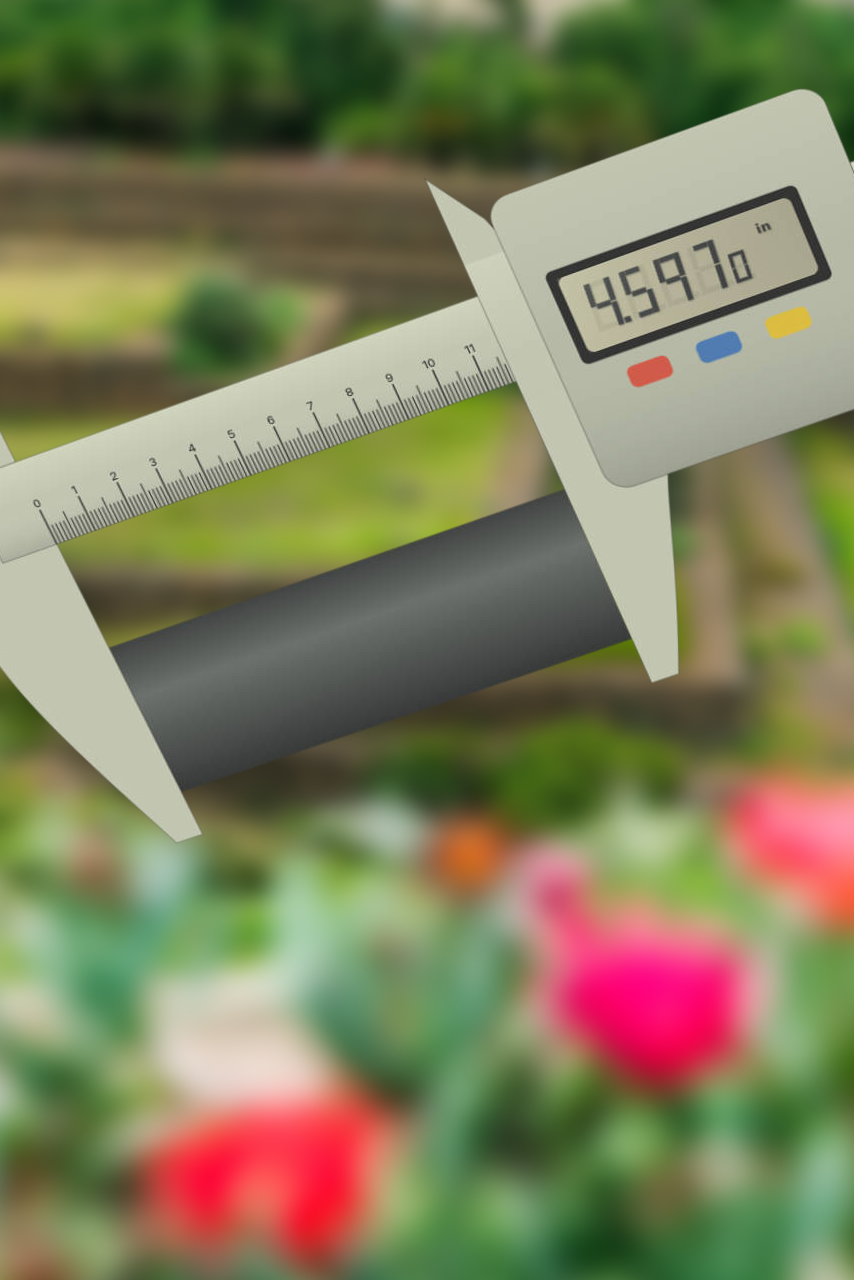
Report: 4.5970 in
